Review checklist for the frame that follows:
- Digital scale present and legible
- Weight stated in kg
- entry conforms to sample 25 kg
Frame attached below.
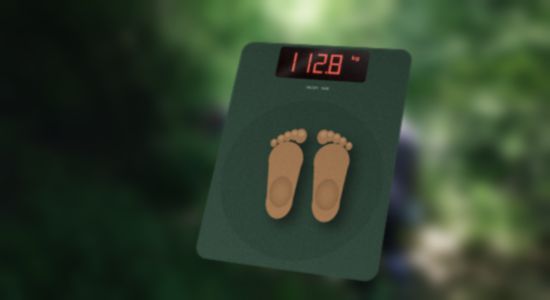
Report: 112.8 kg
